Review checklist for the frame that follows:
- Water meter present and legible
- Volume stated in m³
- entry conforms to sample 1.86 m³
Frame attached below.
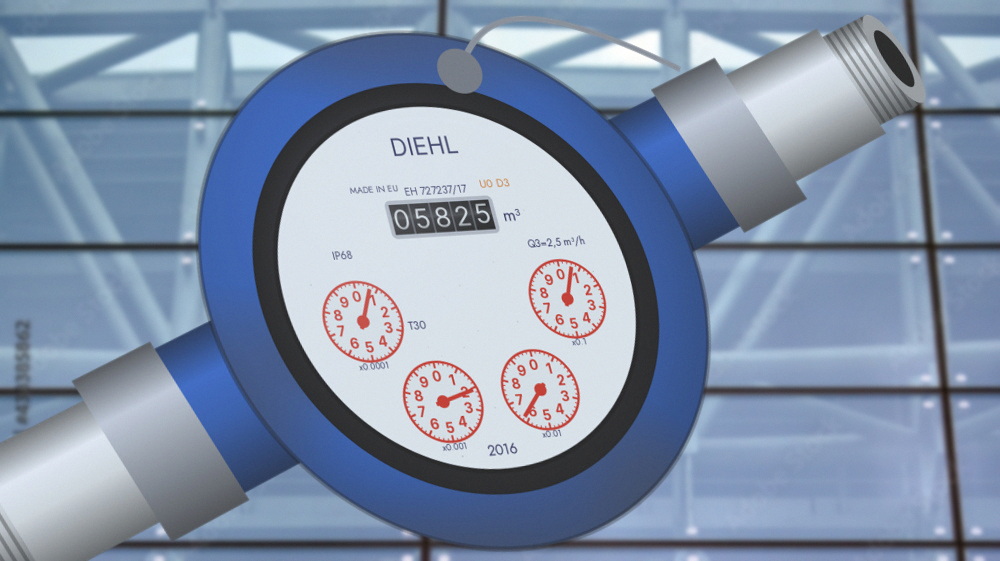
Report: 5825.0620 m³
